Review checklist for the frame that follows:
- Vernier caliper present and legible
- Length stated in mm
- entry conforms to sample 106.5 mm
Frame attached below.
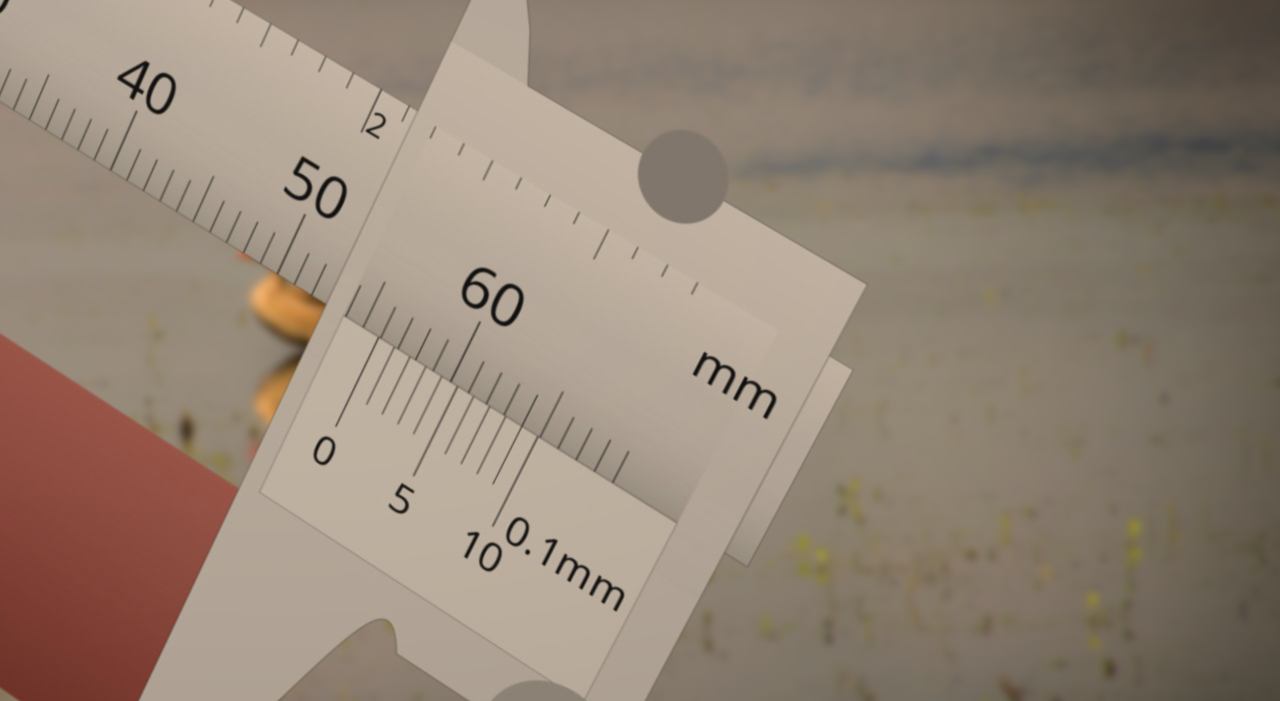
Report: 55.9 mm
